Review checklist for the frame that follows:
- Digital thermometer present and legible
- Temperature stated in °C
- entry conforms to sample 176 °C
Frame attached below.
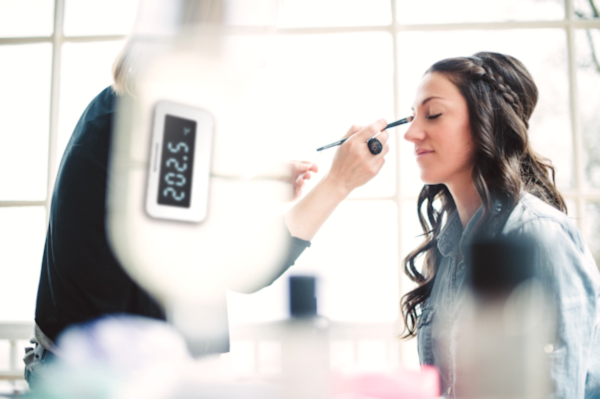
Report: 202.5 °C
